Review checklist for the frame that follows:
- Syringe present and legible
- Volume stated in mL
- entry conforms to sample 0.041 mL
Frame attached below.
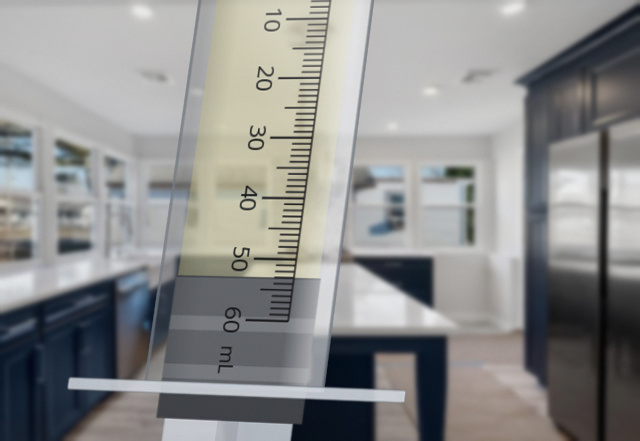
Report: 53 mL
